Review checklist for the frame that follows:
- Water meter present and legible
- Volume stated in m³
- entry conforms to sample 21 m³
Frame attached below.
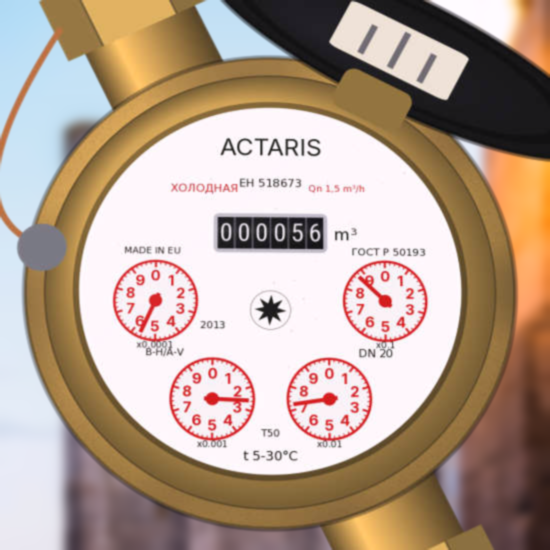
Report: 56.8725 m³
